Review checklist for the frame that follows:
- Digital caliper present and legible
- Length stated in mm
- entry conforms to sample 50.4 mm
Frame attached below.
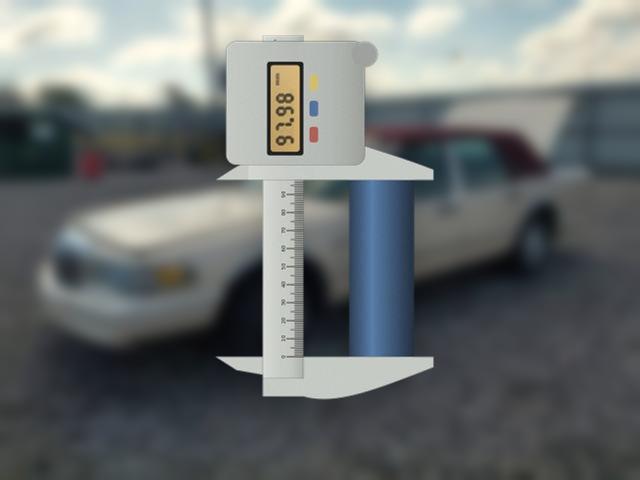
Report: 97.98 mm
